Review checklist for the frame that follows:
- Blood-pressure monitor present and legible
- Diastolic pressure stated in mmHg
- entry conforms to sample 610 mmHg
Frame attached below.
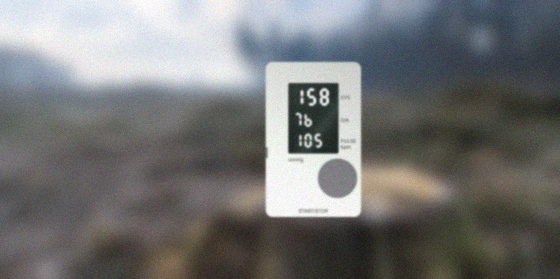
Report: 76 mmHg
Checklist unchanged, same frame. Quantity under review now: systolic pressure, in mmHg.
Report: 158 mmHg
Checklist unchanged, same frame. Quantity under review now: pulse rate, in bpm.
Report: 105 bpm
